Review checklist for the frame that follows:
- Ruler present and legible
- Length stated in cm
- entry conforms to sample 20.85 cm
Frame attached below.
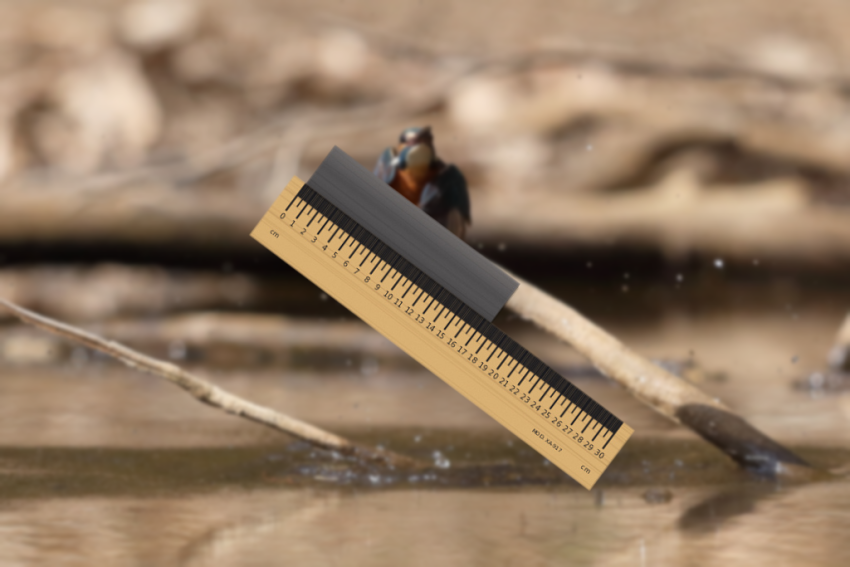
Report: 17.5 cm
